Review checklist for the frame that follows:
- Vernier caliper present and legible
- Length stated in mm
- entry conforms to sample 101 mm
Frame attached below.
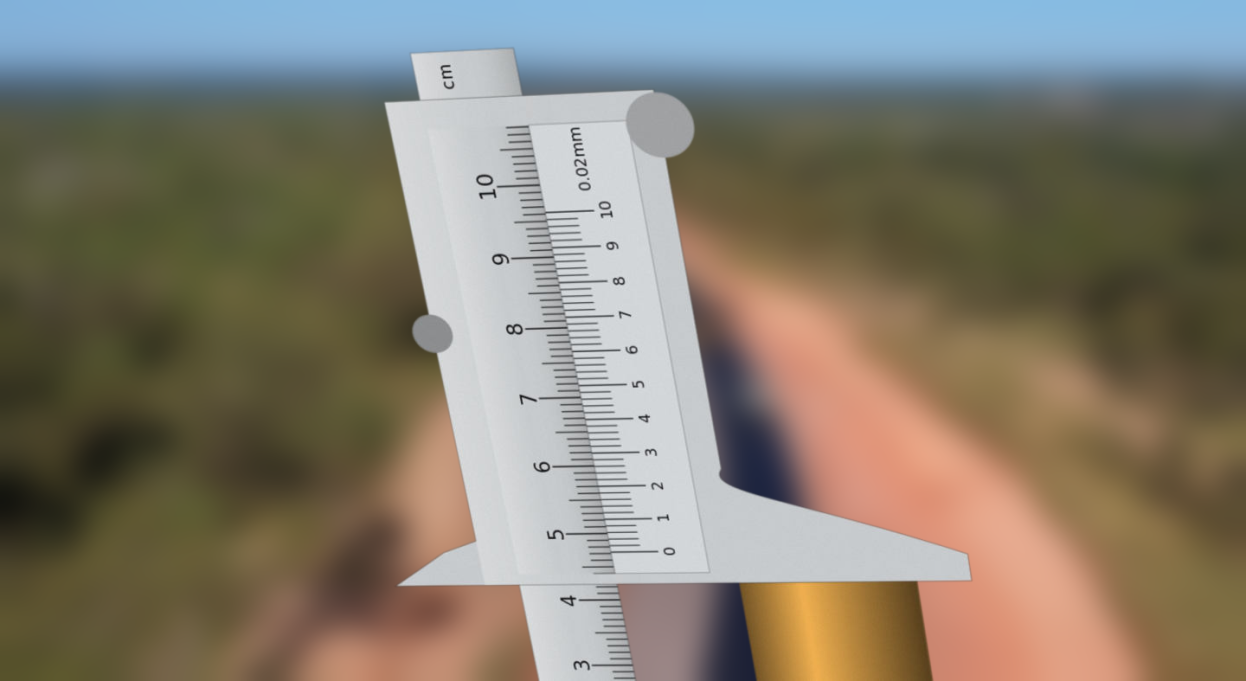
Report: 47.2 mm
